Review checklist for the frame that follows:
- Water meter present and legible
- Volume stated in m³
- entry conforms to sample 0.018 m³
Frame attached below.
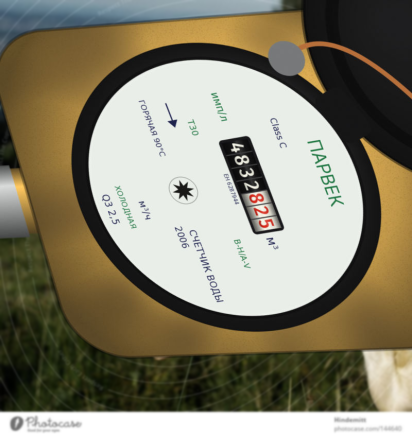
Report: 4832.825 m³
